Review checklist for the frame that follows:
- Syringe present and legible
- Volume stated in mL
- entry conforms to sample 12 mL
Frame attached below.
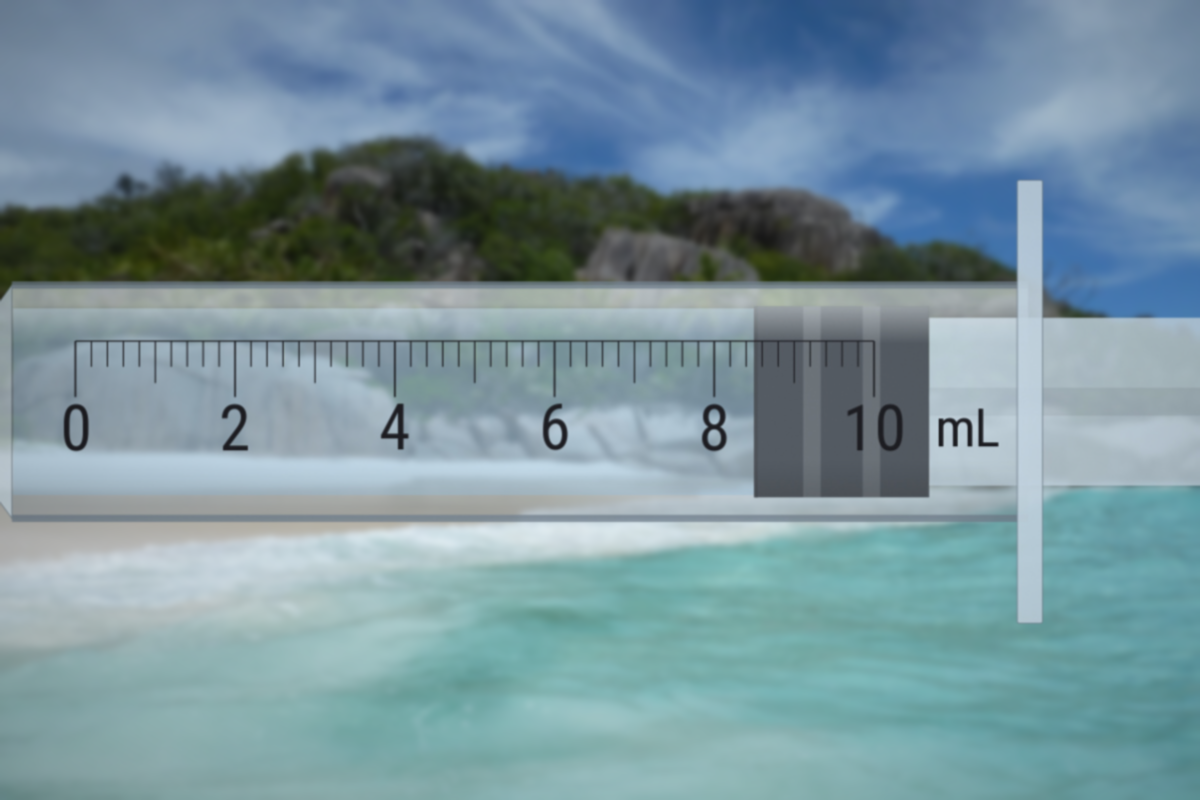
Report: 8.5 mL
